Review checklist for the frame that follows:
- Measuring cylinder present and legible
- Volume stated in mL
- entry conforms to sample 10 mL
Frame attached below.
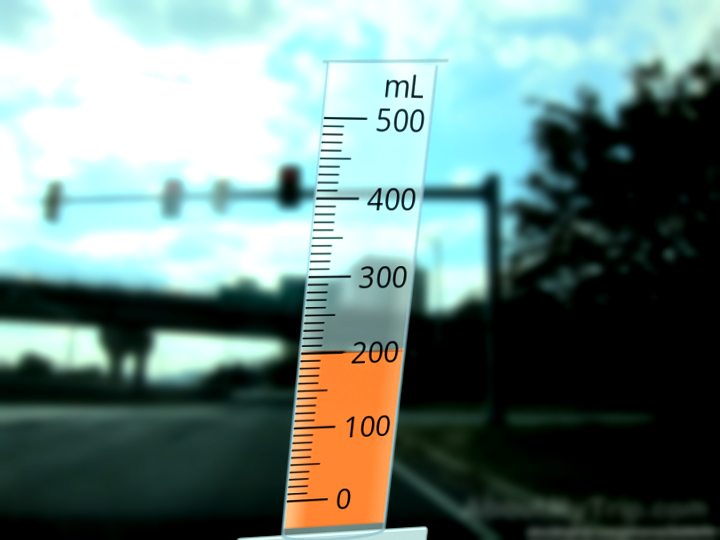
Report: 200 mL
